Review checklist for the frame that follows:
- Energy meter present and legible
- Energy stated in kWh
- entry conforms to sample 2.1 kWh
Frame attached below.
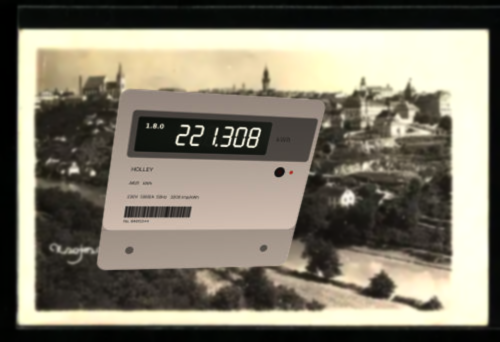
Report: 221.308 kWh
